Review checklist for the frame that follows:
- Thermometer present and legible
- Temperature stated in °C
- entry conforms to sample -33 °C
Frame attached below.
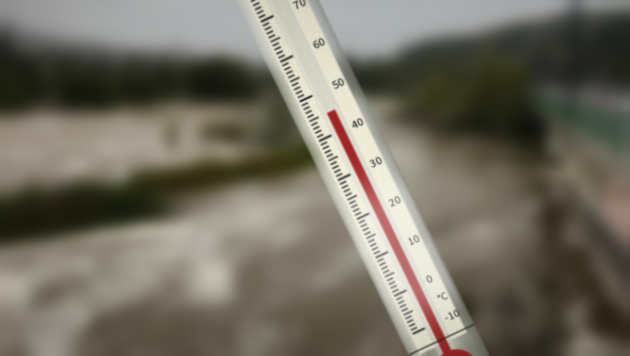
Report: 45 °C
